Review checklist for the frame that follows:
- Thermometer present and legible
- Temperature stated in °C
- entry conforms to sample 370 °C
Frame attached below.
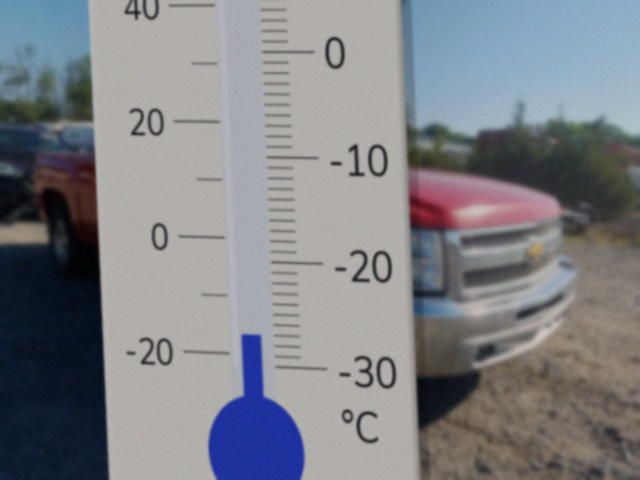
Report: -27 °C
